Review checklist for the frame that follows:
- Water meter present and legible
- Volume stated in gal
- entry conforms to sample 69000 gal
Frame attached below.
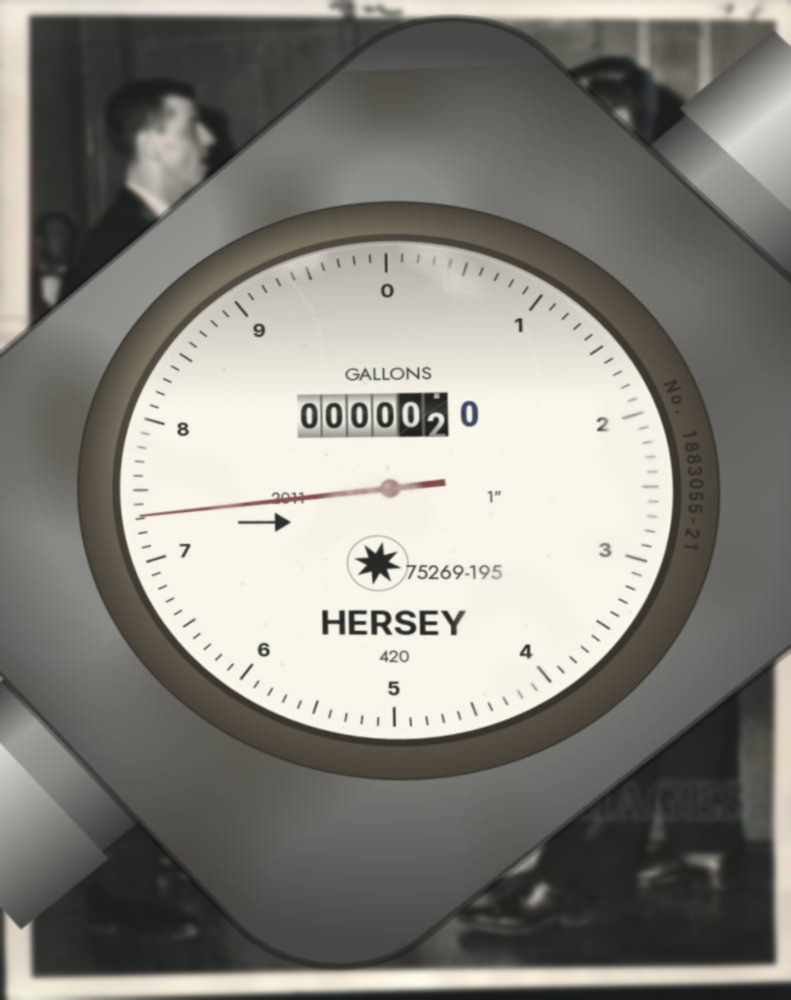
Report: 17.3 gal
